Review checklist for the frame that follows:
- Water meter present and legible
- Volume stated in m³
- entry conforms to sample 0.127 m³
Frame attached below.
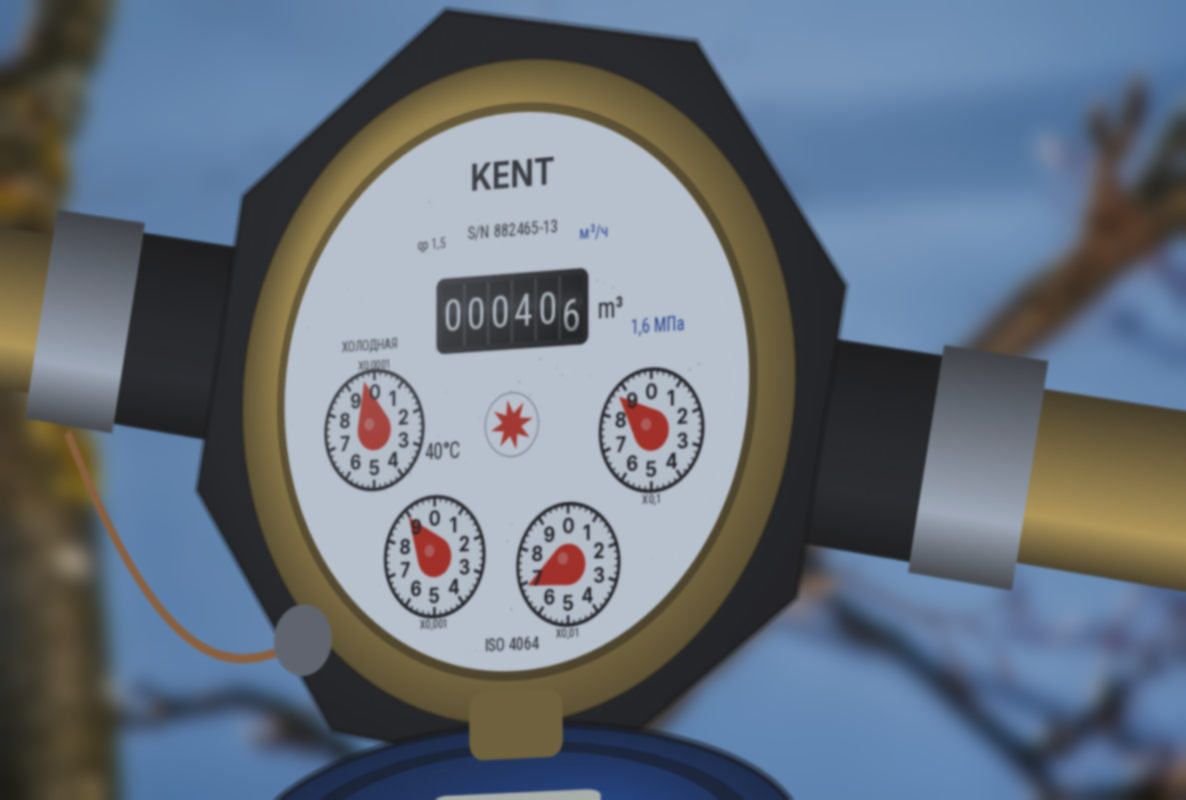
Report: 405.8689 m³
